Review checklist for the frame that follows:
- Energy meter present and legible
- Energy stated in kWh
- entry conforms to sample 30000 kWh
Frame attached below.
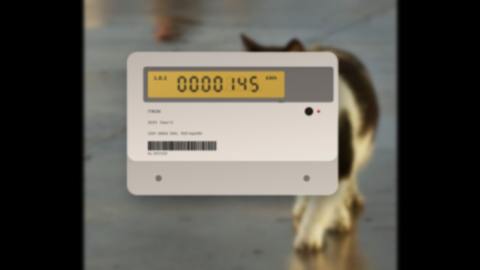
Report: 145 kWh
